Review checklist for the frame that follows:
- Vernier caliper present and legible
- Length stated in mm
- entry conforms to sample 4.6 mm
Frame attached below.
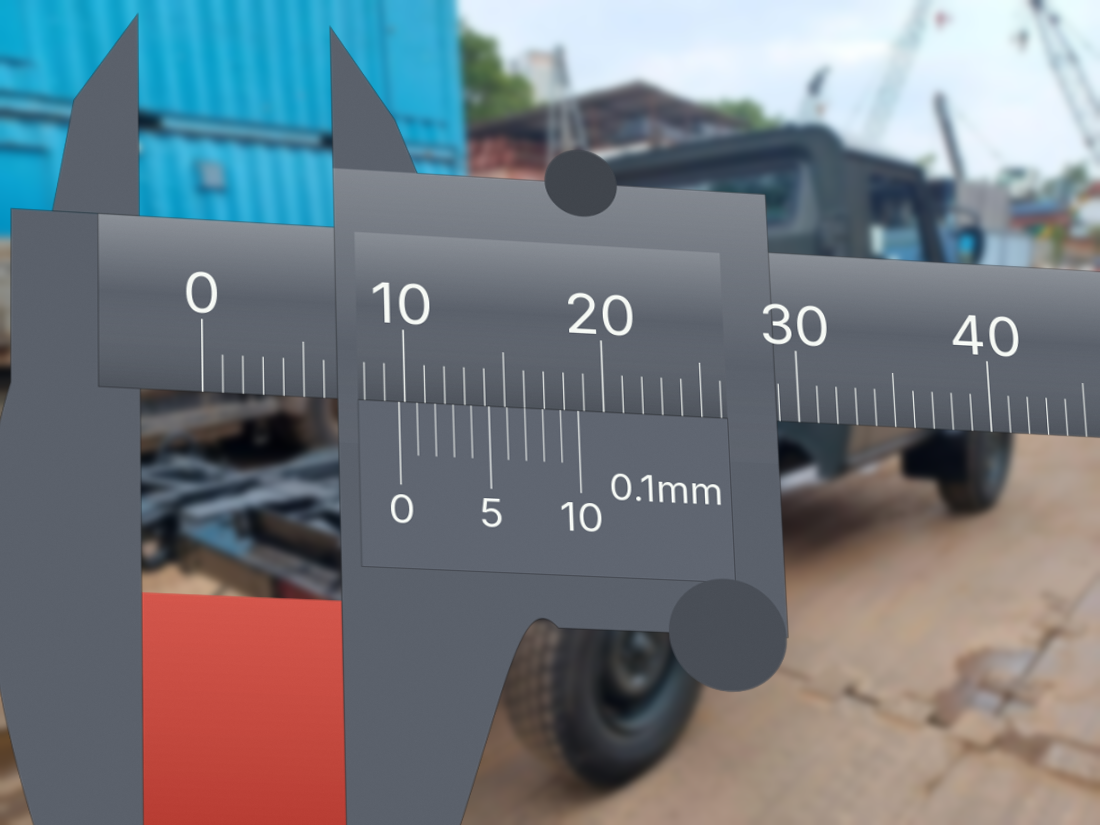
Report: 9.7 mm
